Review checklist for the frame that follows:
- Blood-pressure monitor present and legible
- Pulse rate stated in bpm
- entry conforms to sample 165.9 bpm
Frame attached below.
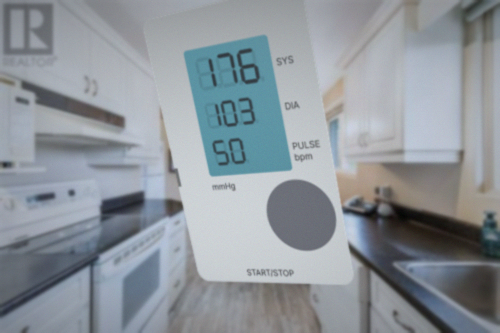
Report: 50 bpm
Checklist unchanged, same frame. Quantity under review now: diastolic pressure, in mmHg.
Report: 103 mmHg
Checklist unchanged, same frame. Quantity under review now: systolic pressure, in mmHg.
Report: 176 mmHg
